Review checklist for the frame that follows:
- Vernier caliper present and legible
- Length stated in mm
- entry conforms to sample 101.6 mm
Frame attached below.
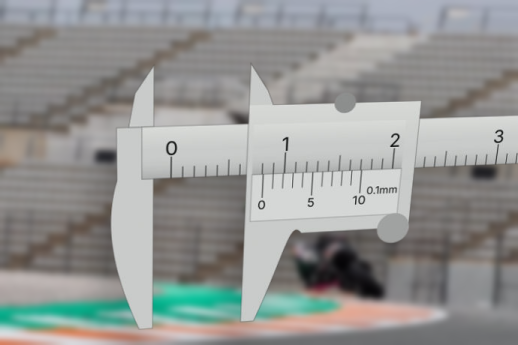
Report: 8.1 mm
